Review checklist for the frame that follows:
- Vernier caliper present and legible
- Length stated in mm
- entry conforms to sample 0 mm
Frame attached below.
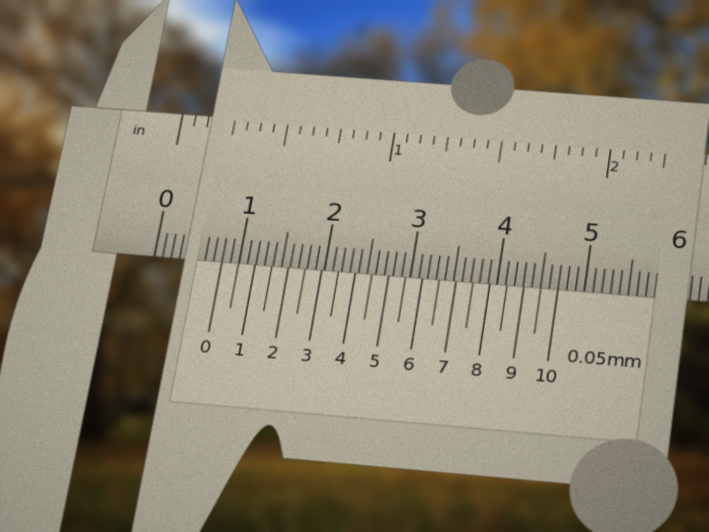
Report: 8.0 mm
